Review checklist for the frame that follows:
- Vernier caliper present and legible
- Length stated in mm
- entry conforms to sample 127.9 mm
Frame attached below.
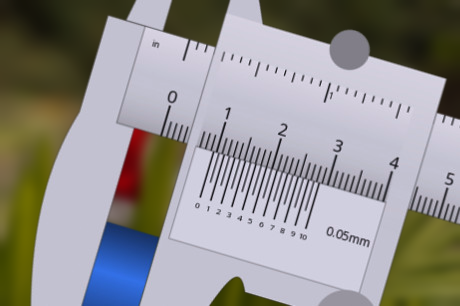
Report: 9.5 mm
